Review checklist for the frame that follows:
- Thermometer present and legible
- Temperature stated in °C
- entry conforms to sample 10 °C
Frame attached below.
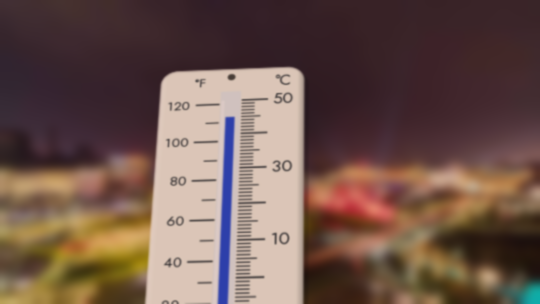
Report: 45 °C
